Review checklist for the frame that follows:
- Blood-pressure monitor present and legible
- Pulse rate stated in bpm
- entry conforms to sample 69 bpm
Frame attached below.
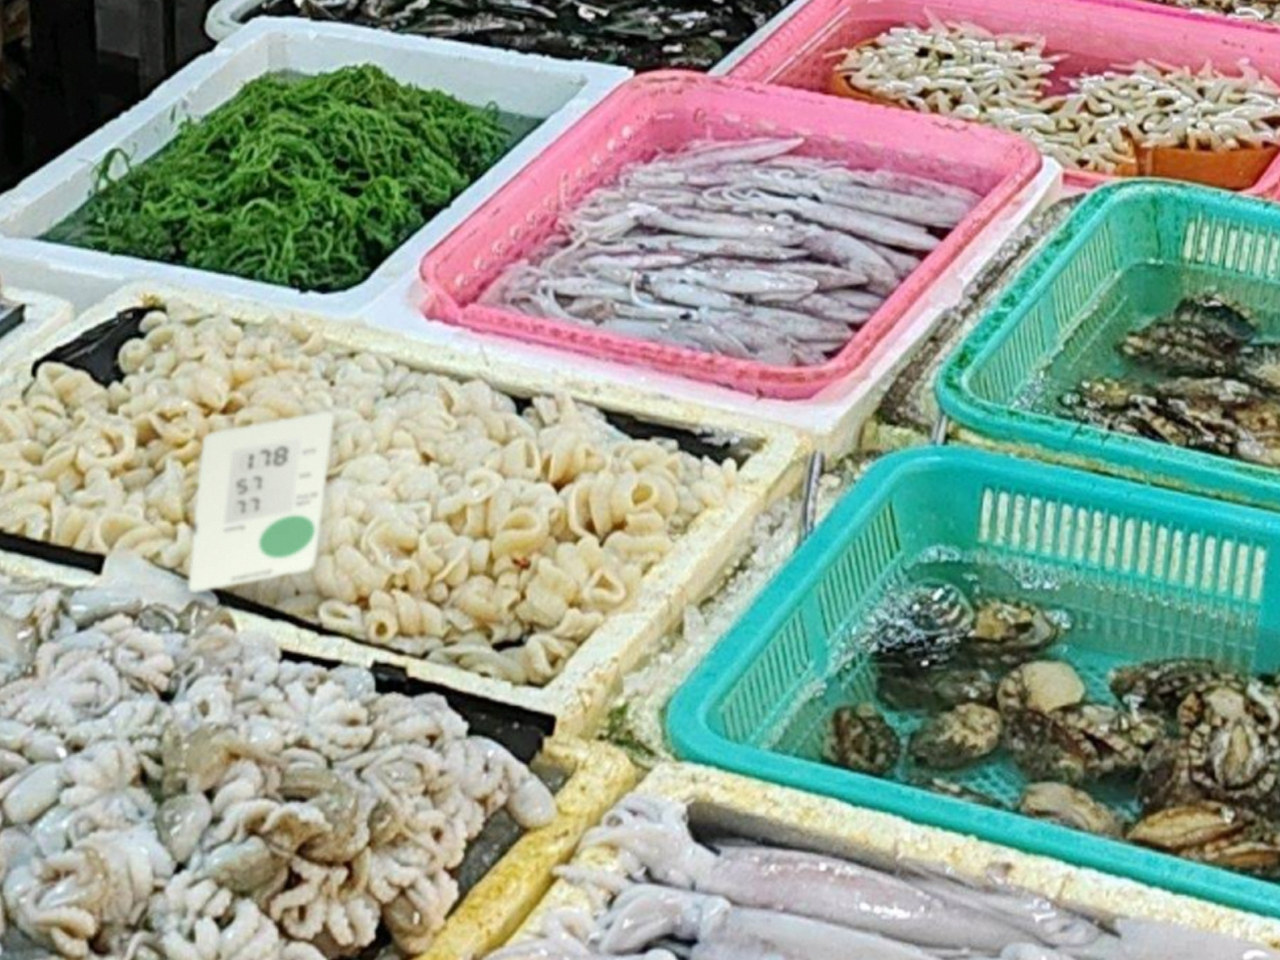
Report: 77 bpm
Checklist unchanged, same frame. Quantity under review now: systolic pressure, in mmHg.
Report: 178 mmHg
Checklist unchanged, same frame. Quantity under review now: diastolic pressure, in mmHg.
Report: 57 mmHg
